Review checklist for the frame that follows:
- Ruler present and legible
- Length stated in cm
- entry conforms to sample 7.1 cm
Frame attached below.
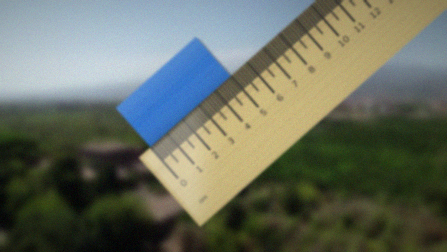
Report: 5 cm
